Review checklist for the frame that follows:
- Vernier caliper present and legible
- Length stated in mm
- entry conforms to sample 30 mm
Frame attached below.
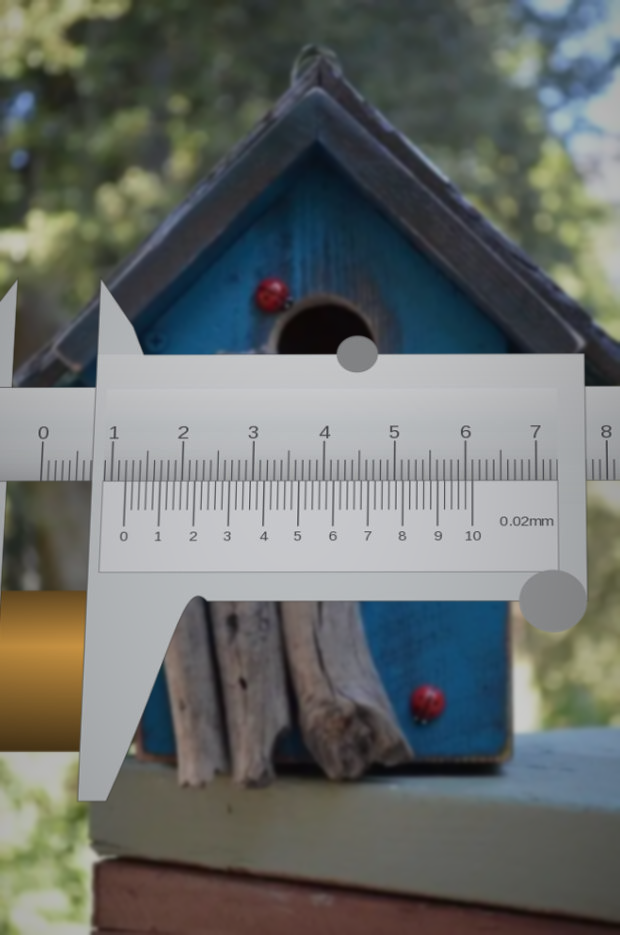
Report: 12.0 mm
